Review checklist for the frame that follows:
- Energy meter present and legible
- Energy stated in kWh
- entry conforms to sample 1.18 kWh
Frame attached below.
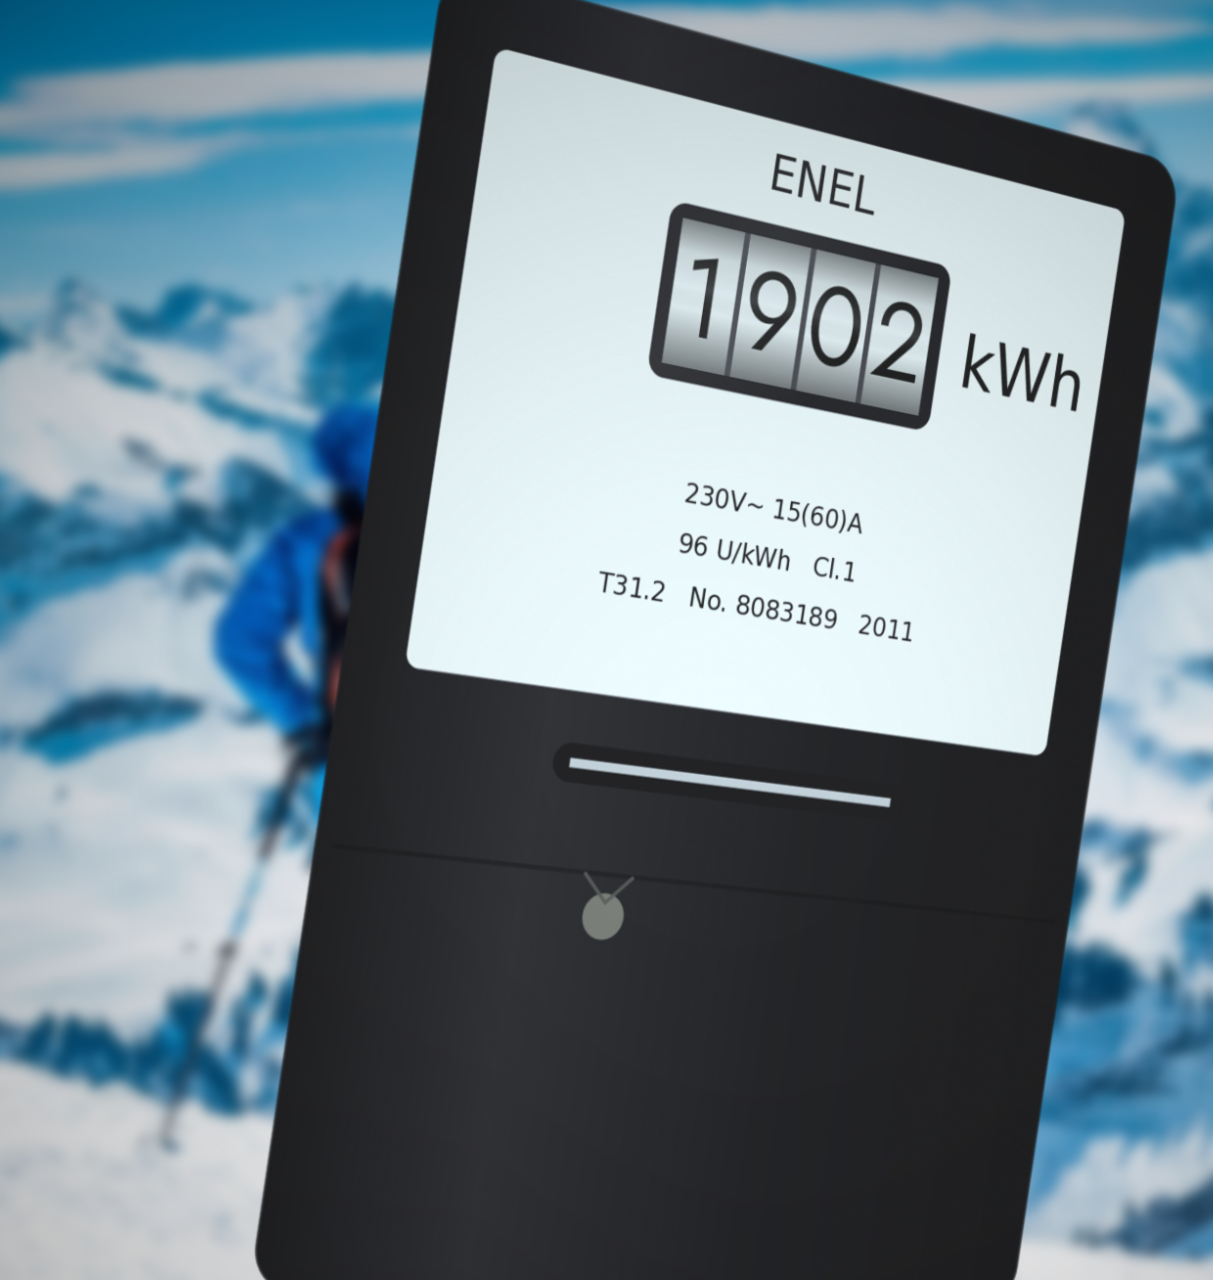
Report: 1902 kWh
